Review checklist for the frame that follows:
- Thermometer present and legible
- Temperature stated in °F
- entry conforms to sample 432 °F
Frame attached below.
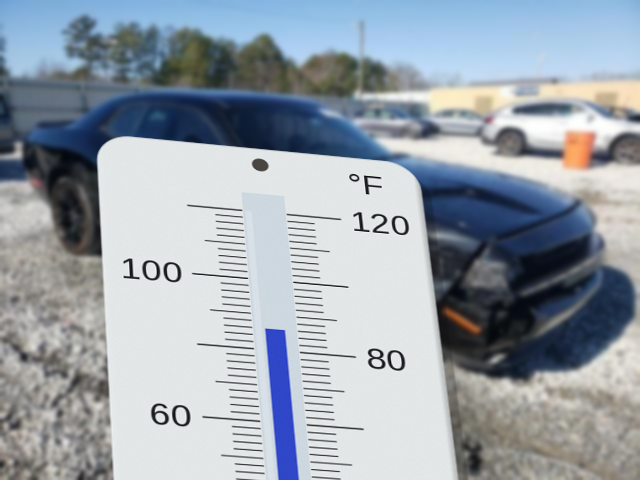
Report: 86 °F
